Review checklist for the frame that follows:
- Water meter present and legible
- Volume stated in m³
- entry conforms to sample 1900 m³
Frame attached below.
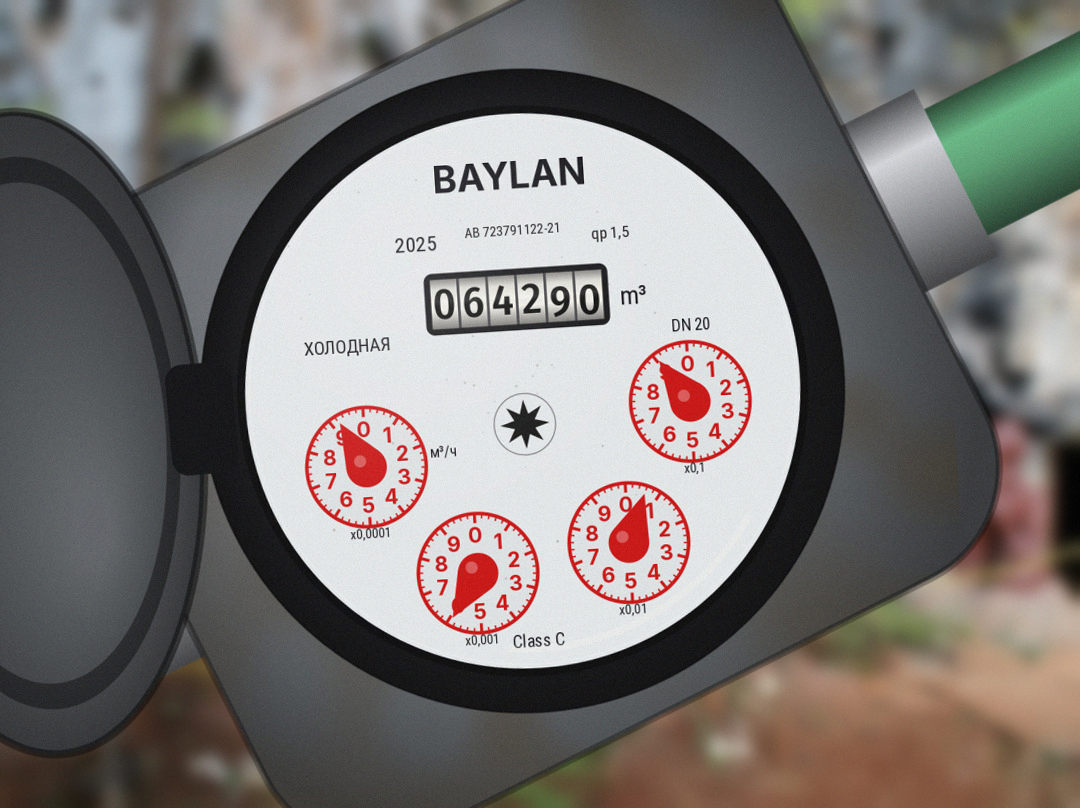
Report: 64289.9059 m³
